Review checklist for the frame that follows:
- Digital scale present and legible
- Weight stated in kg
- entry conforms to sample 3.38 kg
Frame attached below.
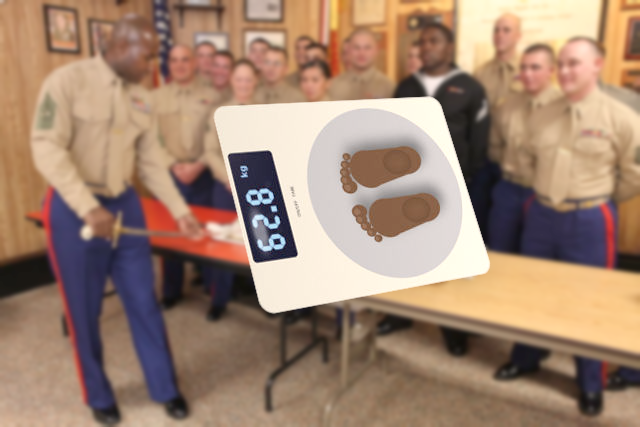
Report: 62.8 kg
